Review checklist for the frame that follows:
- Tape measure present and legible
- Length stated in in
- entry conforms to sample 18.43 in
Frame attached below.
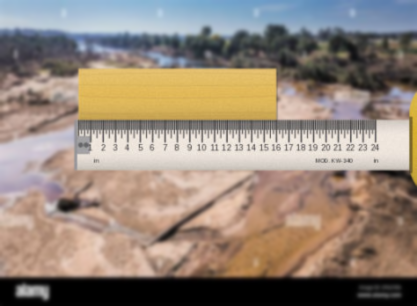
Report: 16 in
